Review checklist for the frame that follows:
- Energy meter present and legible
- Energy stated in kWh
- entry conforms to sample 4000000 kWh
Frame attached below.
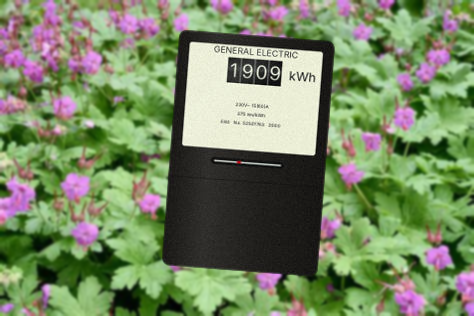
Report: 1909 kWh
